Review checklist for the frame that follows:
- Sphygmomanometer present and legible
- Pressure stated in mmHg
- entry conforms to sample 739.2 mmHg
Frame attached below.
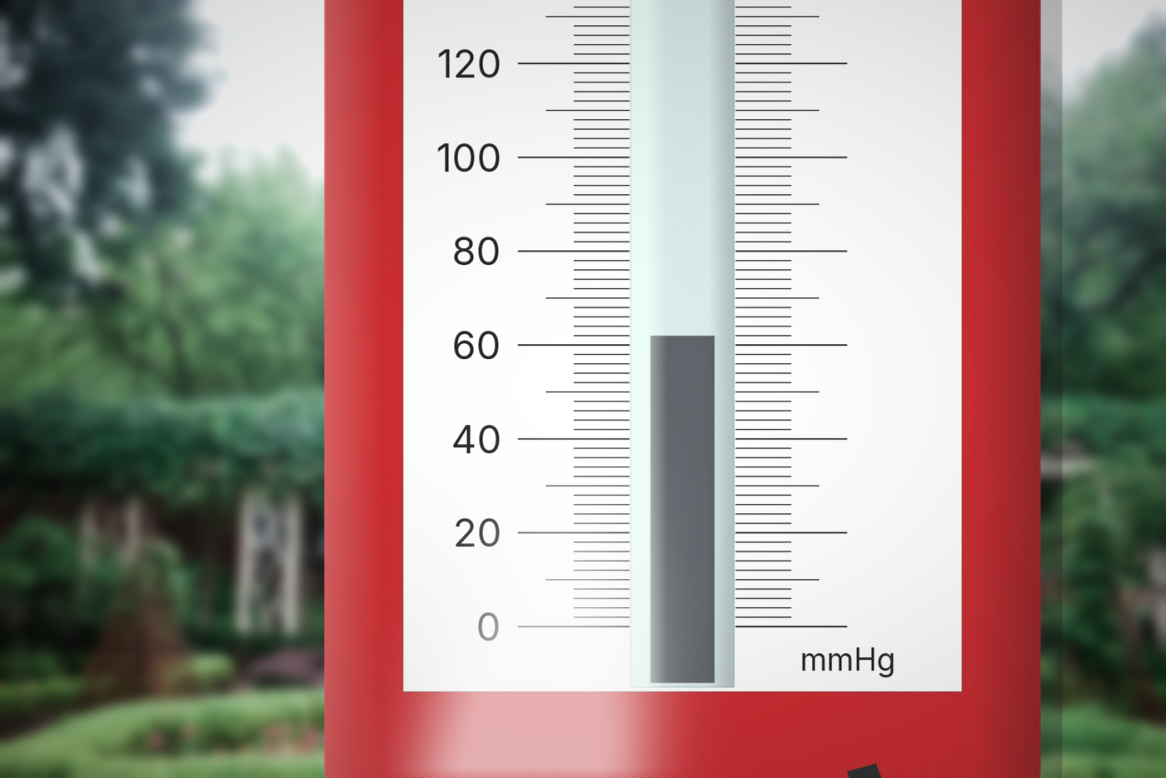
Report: 62 mmHg
